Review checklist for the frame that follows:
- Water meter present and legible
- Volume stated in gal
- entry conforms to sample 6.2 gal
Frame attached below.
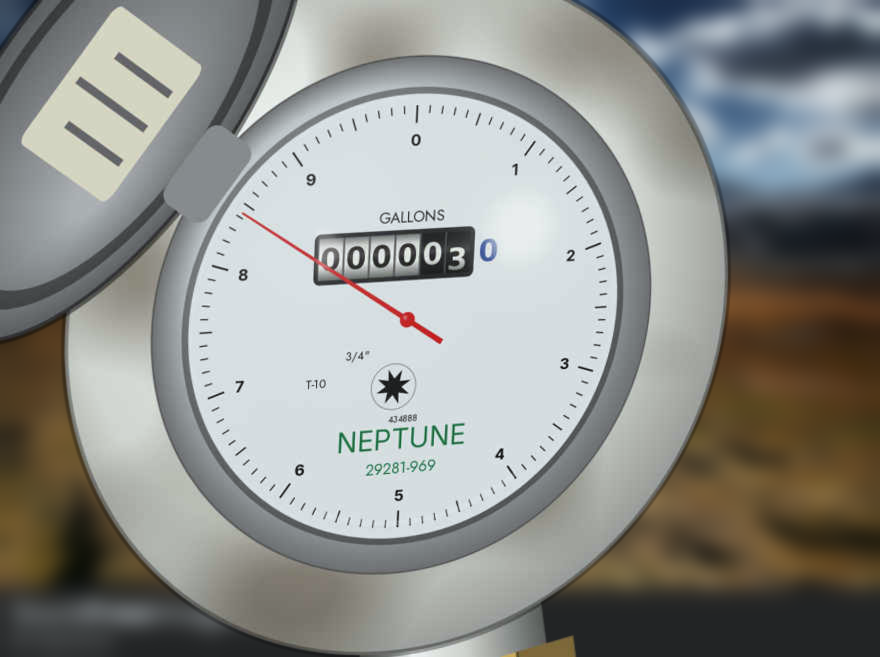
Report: 28.4 gal
